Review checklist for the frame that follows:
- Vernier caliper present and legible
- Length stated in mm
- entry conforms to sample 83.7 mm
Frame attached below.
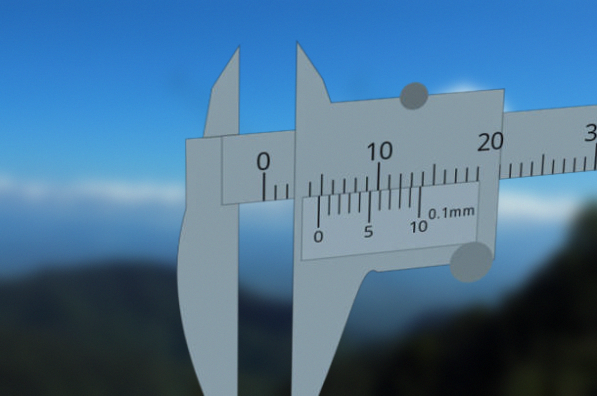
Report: 4.8 mm
